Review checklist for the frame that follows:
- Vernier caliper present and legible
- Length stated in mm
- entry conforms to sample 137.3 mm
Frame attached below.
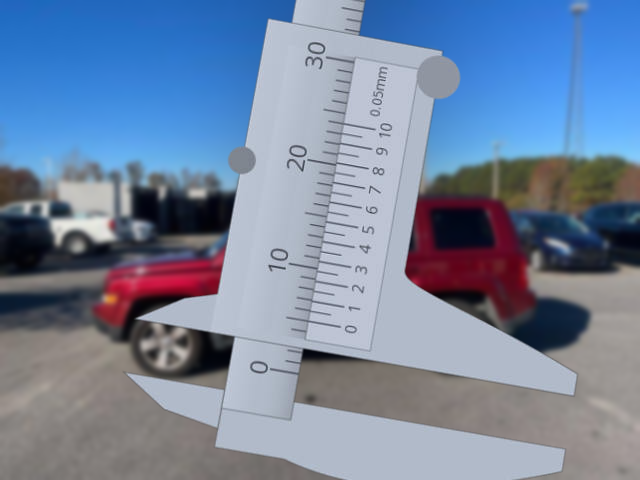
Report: 5.0 mm
